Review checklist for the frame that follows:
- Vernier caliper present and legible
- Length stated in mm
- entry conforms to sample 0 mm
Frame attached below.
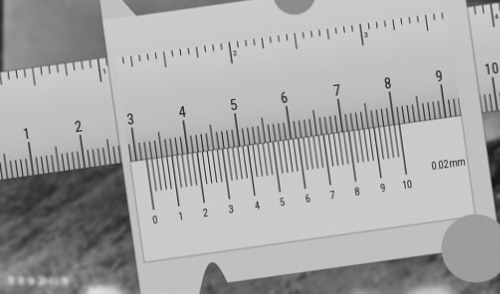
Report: 32.0 mm
